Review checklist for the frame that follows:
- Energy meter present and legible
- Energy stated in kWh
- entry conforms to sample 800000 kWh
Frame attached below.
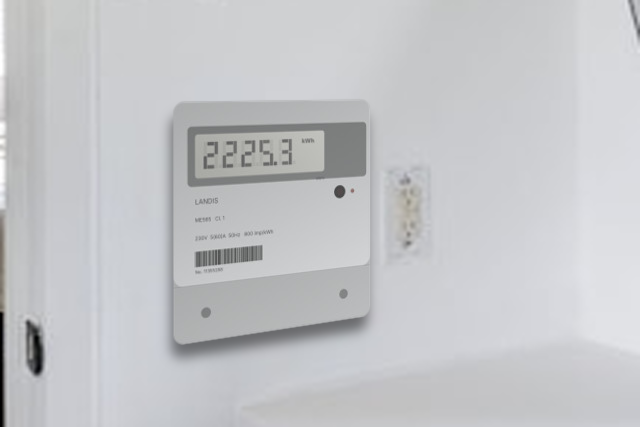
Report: 2225.3 kWh
